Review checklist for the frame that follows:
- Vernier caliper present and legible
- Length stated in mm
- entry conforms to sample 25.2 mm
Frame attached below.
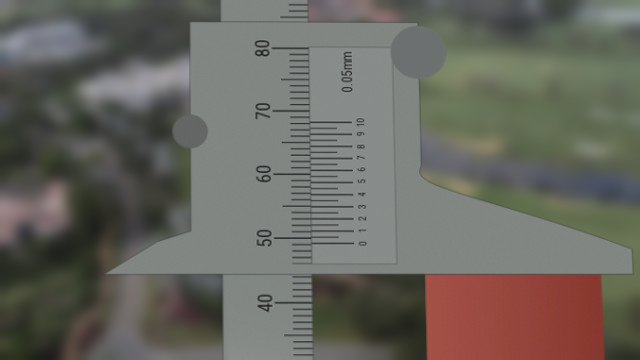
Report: 49.2 mm
